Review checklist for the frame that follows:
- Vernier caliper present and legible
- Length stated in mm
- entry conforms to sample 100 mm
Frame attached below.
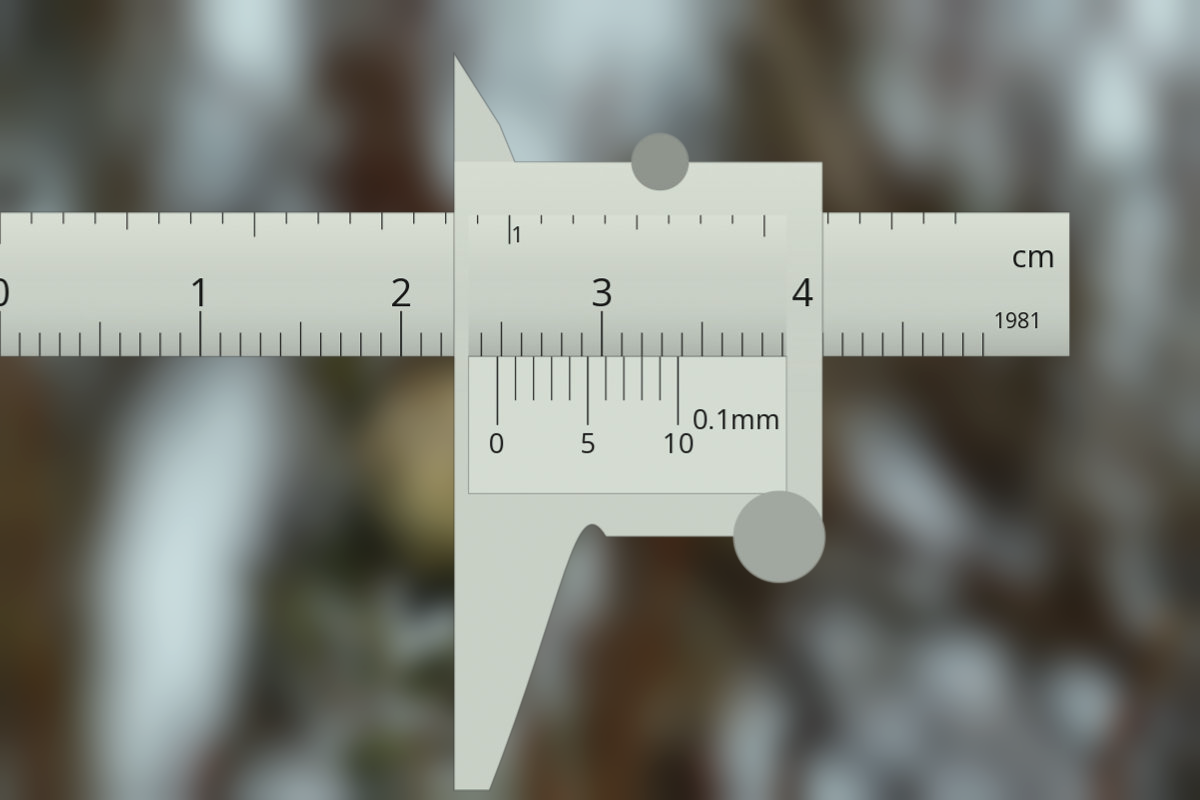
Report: 24.8 mm
